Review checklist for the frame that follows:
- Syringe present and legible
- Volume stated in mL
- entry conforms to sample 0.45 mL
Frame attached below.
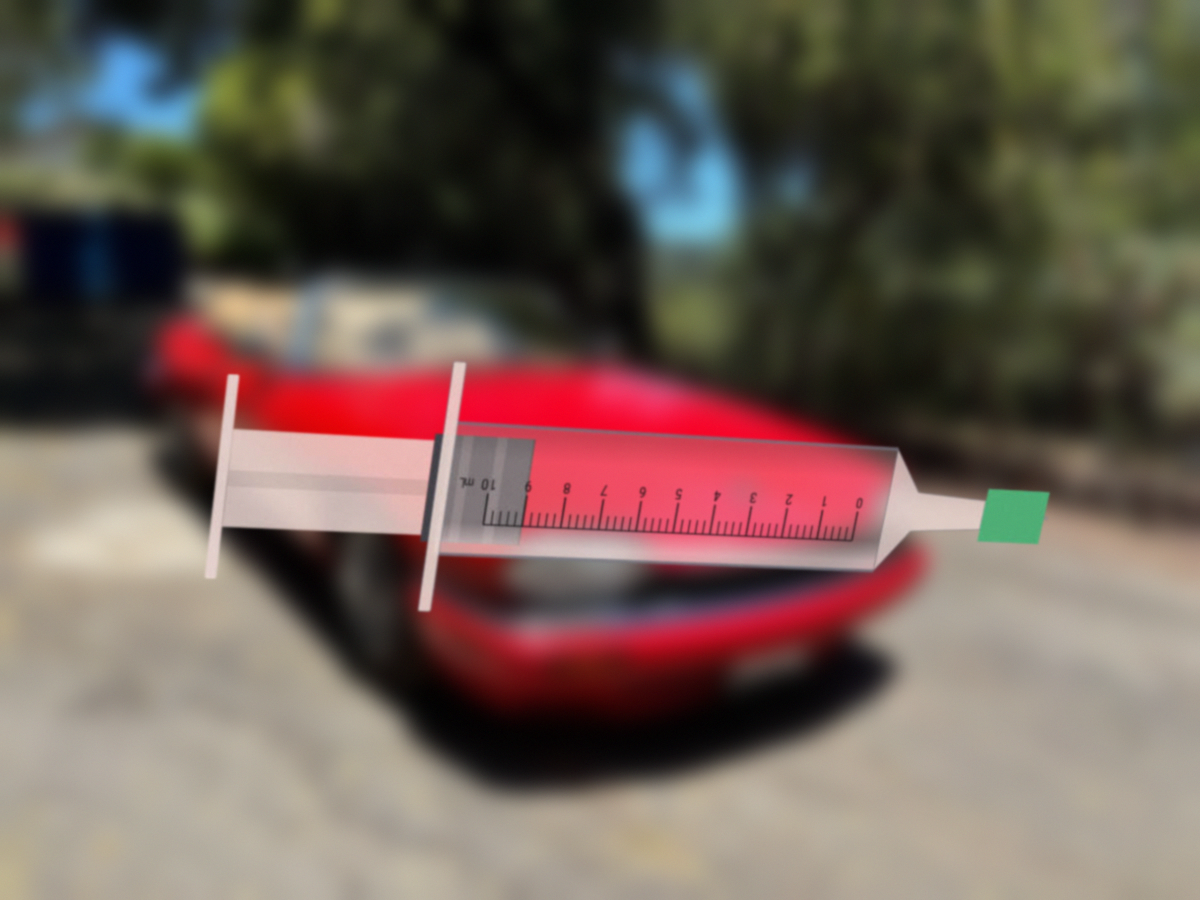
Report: 9 mL
